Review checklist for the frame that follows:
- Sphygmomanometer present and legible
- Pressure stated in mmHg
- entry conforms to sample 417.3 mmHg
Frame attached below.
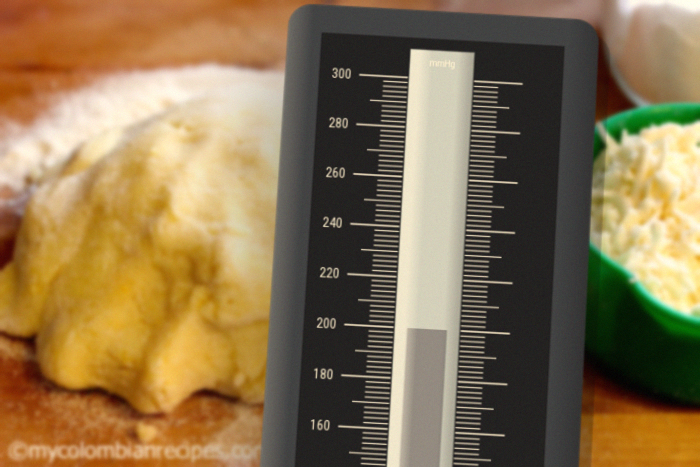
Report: 200 mmHg
